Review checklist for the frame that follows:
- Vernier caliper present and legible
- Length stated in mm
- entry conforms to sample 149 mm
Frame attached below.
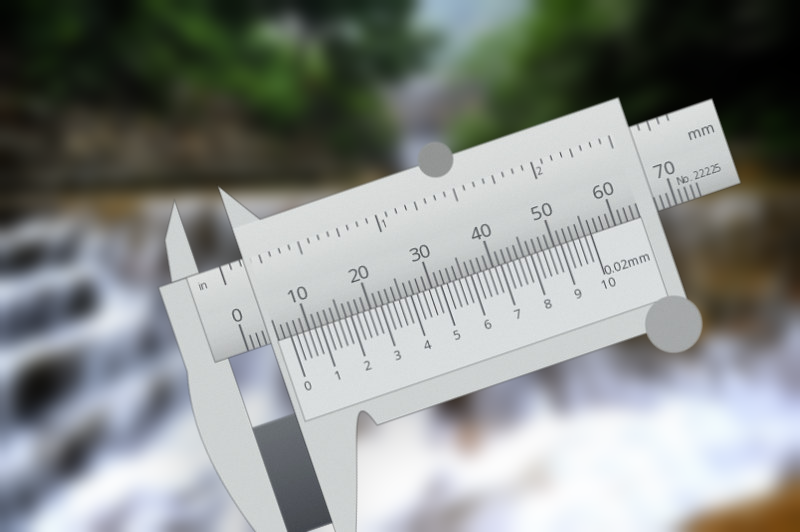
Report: 7.0 mm
